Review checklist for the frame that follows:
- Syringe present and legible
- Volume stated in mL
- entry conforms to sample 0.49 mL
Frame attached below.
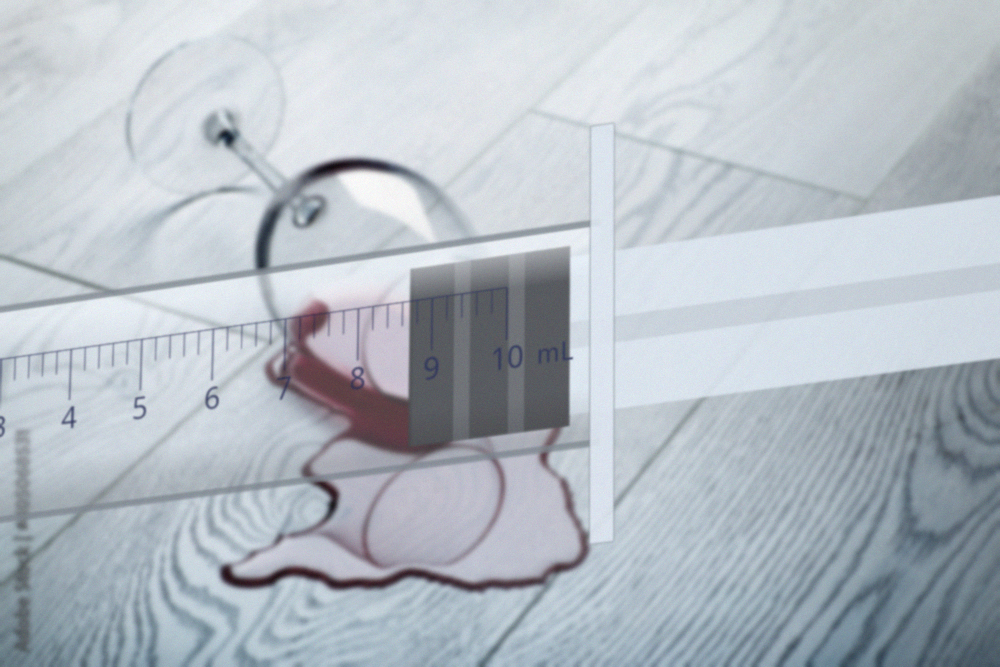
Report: 8.7 mL
